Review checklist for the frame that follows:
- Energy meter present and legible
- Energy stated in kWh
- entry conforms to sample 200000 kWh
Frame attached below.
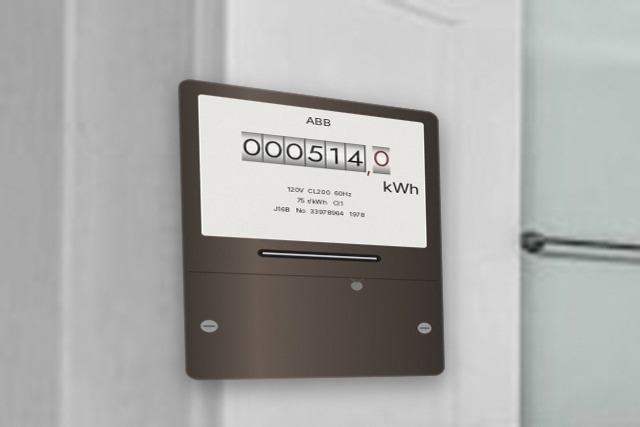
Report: 514.0 kWh
